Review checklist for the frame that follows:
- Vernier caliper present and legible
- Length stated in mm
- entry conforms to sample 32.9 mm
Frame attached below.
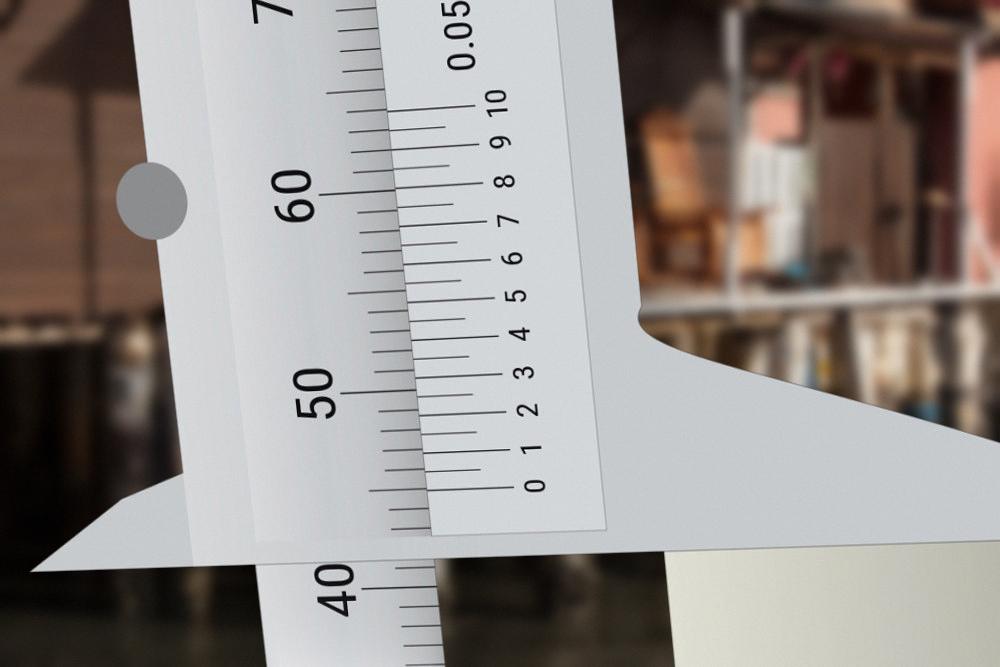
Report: 44.9 mm
